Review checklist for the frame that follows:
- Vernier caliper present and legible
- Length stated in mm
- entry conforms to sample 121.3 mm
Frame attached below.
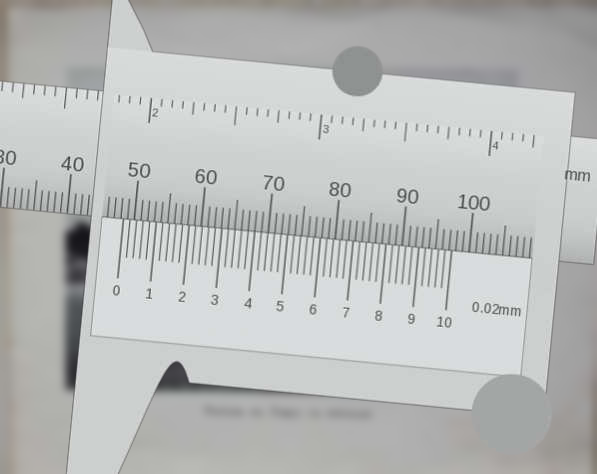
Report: 48.4 mm
